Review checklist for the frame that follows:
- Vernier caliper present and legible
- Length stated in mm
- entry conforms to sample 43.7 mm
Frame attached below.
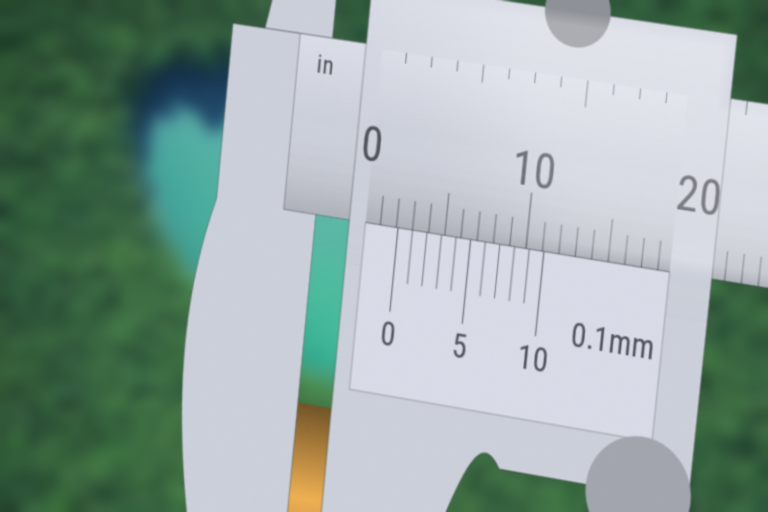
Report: 2.1 mm
